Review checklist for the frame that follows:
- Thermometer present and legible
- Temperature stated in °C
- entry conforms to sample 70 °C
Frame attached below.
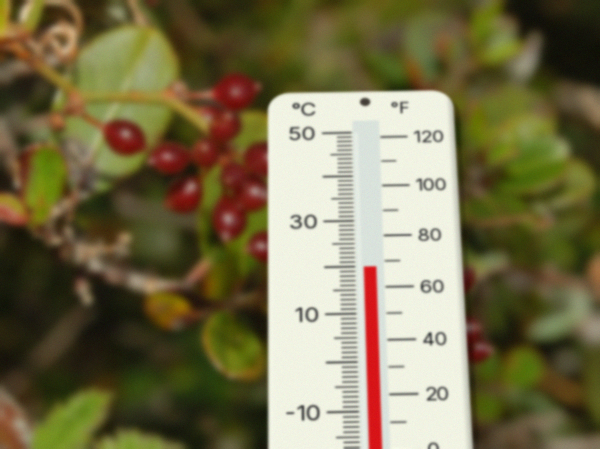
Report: 20 °C
